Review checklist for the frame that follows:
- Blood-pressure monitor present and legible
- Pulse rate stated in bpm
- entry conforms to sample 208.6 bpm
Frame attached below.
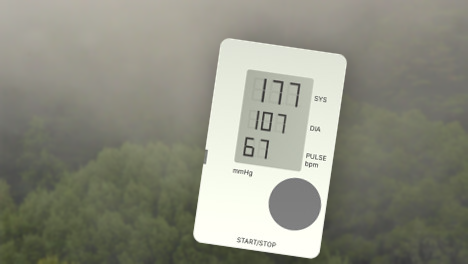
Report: 67 bpm
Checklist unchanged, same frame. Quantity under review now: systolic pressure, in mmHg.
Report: 177 mmHg
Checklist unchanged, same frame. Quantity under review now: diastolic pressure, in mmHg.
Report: 107 mmHg
